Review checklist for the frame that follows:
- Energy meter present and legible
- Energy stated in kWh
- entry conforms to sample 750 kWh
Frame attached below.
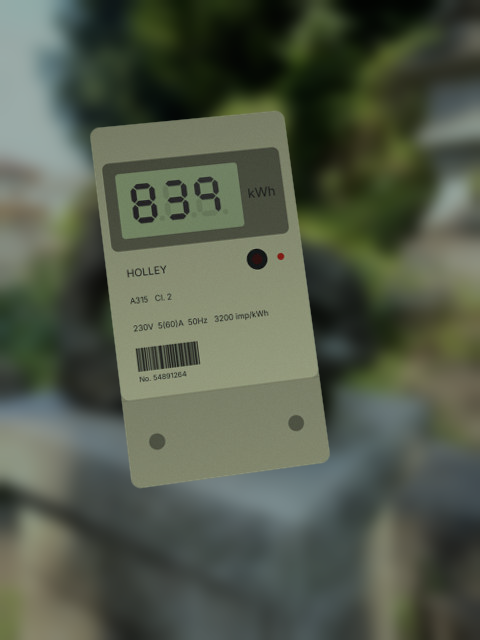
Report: 839 kWh
